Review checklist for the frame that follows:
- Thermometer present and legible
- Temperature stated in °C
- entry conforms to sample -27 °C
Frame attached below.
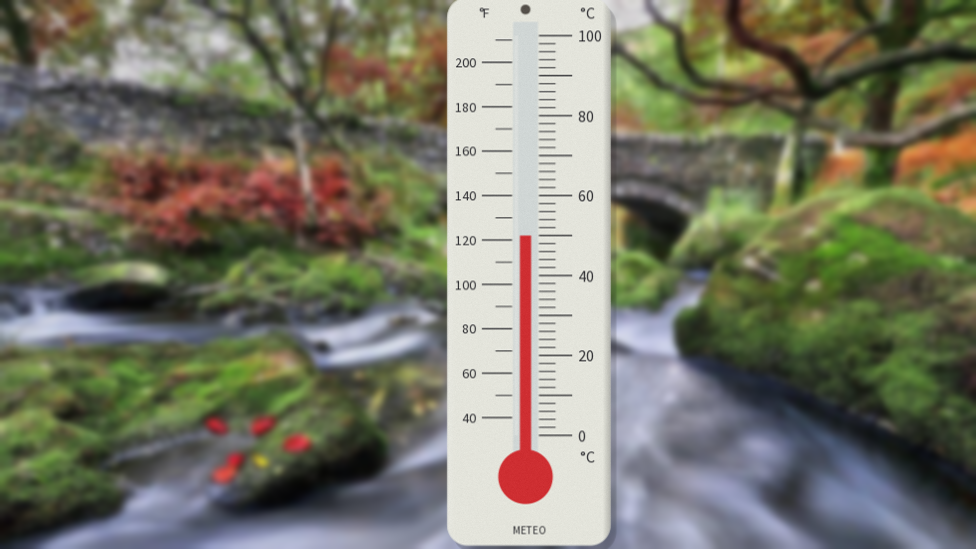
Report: 50 °C
